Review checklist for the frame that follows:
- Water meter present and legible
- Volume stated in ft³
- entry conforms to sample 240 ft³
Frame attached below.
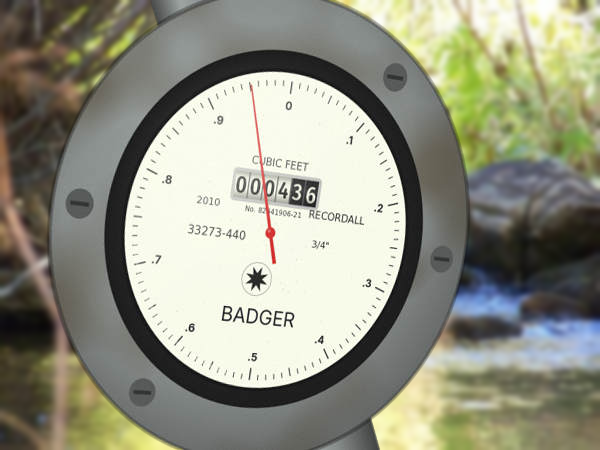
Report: 435.95 ft³
